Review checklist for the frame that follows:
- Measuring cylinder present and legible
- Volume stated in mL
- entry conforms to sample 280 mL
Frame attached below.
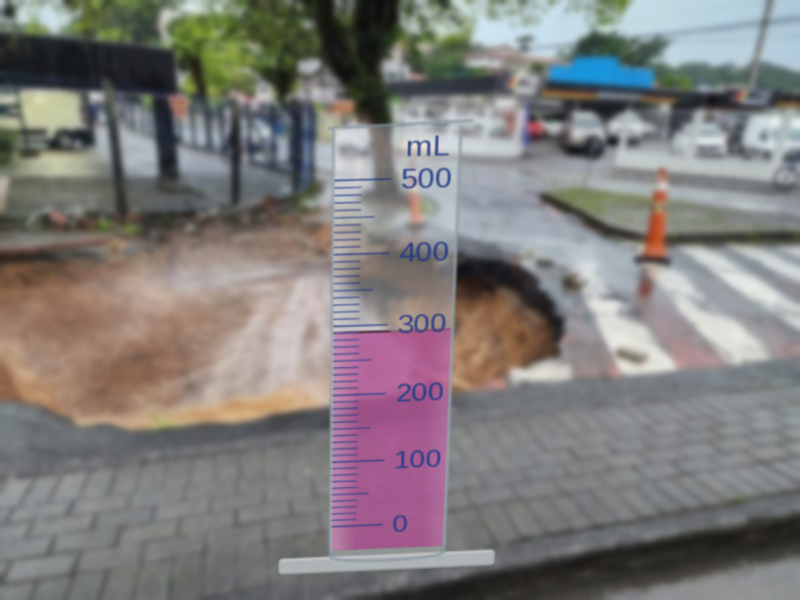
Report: 290 mL
